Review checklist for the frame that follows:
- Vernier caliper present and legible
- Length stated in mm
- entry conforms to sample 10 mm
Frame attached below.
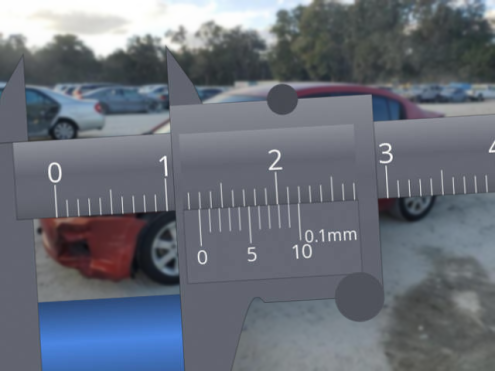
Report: 12.9 mm
